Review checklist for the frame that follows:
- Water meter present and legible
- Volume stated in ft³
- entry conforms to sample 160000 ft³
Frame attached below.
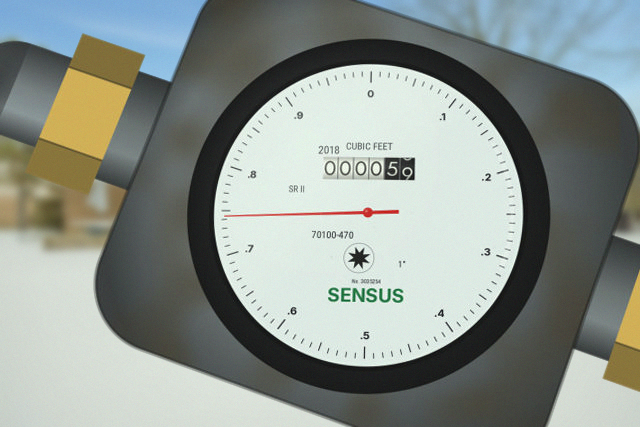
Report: 58.74 ft³
